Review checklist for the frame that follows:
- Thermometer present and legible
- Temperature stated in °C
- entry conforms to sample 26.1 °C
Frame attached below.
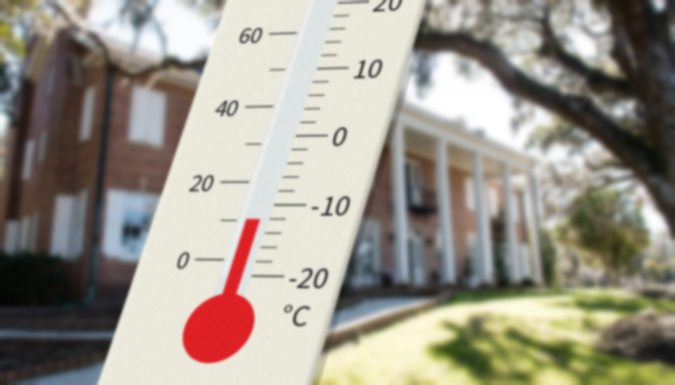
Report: -12 °C
